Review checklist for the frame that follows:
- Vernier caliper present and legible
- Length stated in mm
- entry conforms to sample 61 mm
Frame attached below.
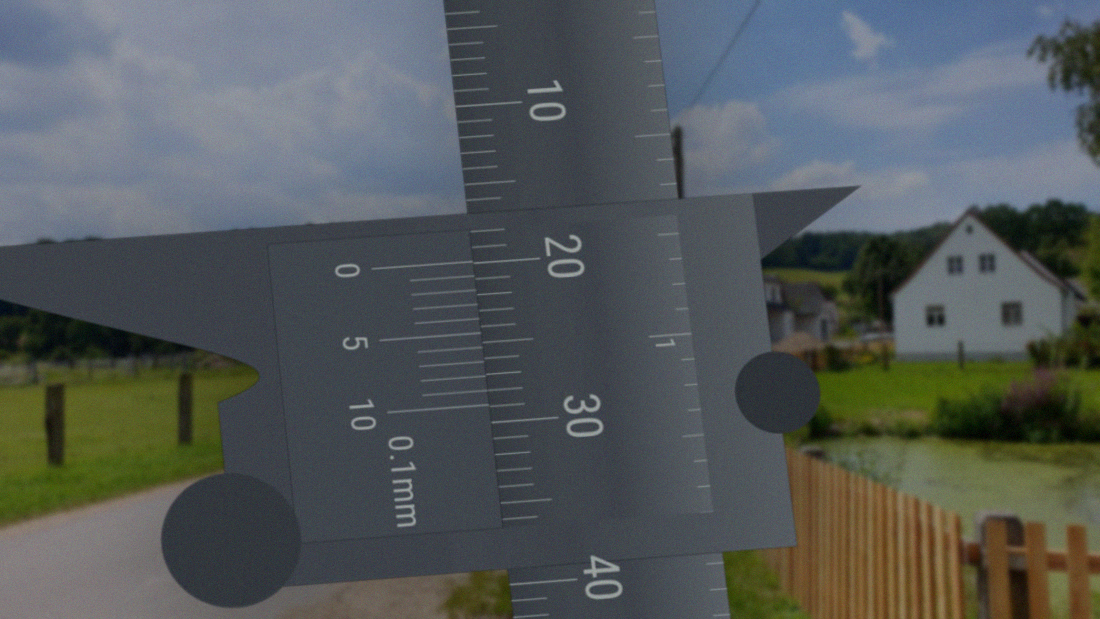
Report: 19.9 mm
